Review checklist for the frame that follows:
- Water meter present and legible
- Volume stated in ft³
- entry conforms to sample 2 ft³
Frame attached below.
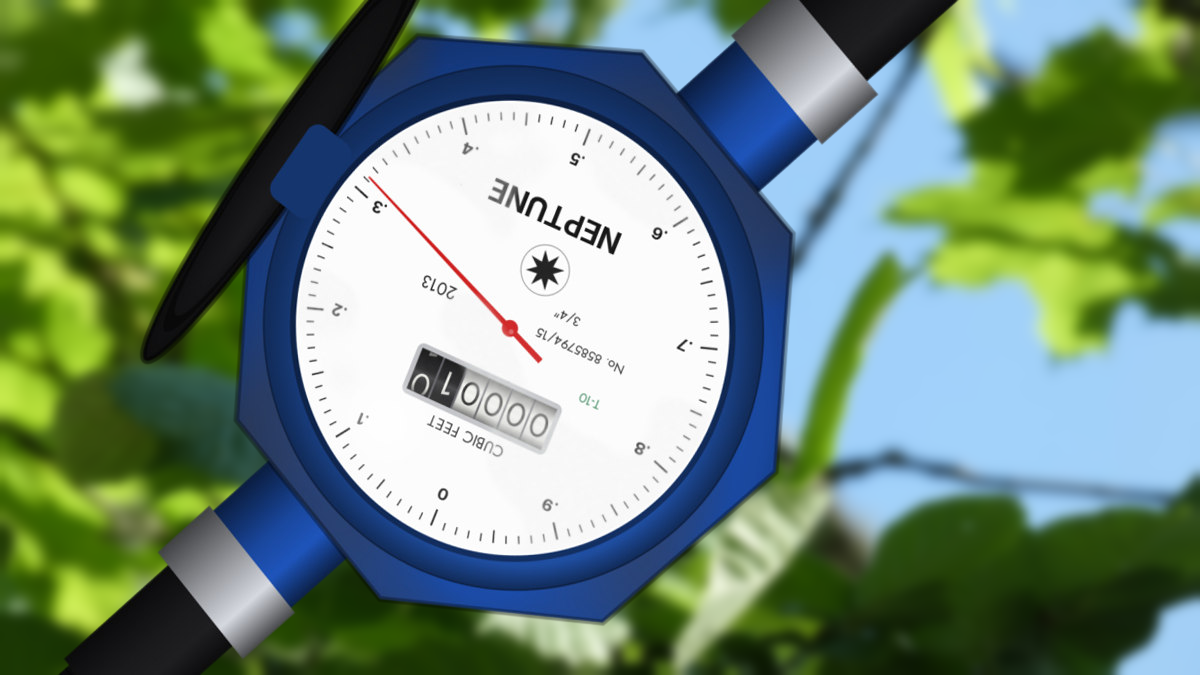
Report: 10.31 ft³
